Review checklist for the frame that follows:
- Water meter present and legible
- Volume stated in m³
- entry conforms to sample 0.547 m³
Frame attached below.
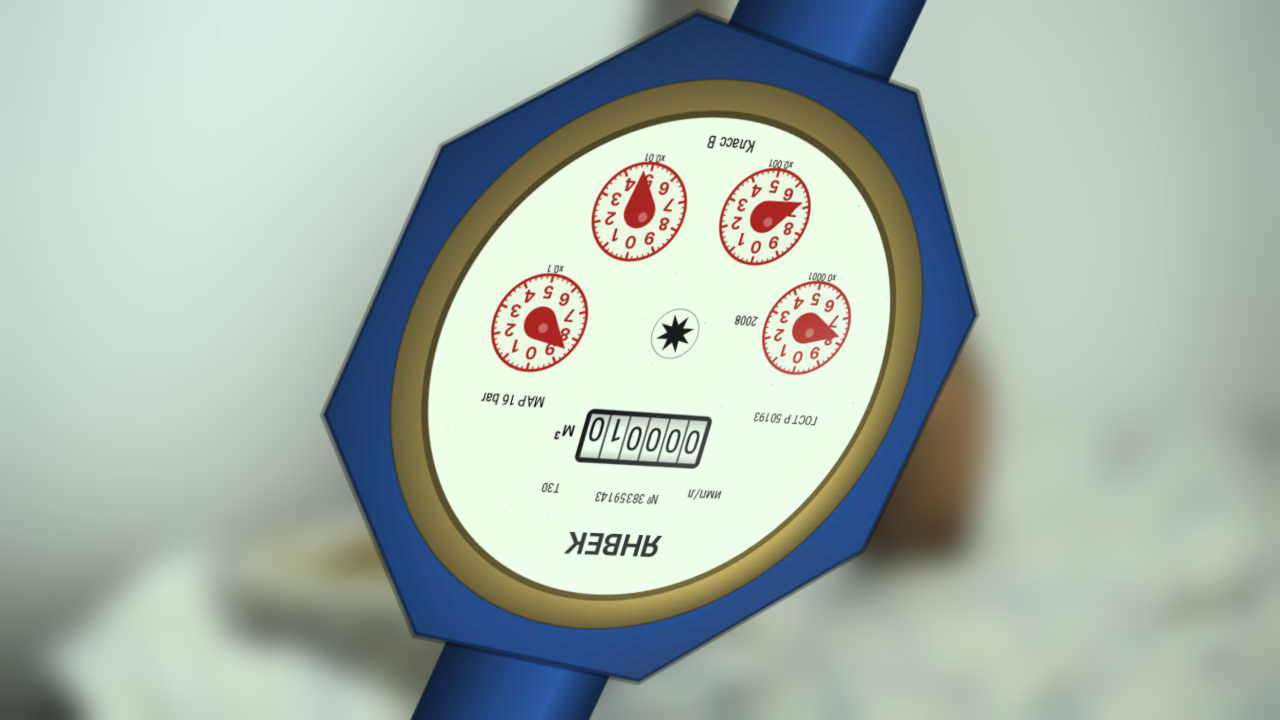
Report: 9.8467 m³
